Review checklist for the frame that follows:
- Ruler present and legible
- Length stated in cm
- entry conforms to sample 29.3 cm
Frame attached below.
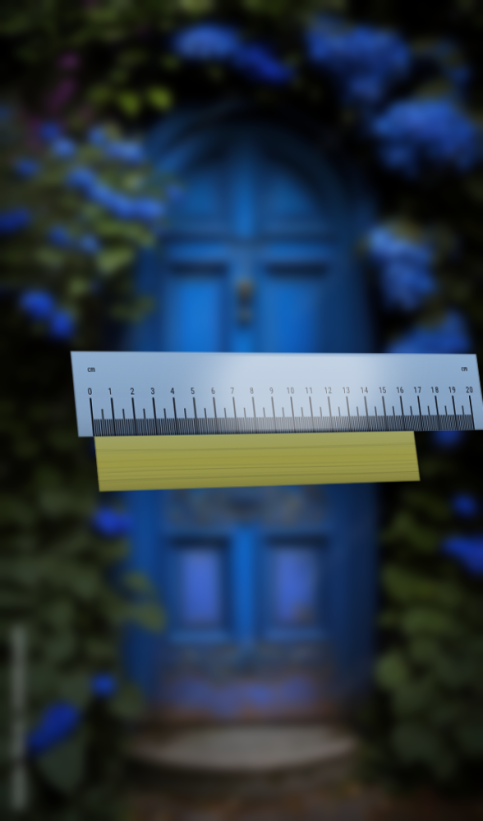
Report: 16.5 cm
